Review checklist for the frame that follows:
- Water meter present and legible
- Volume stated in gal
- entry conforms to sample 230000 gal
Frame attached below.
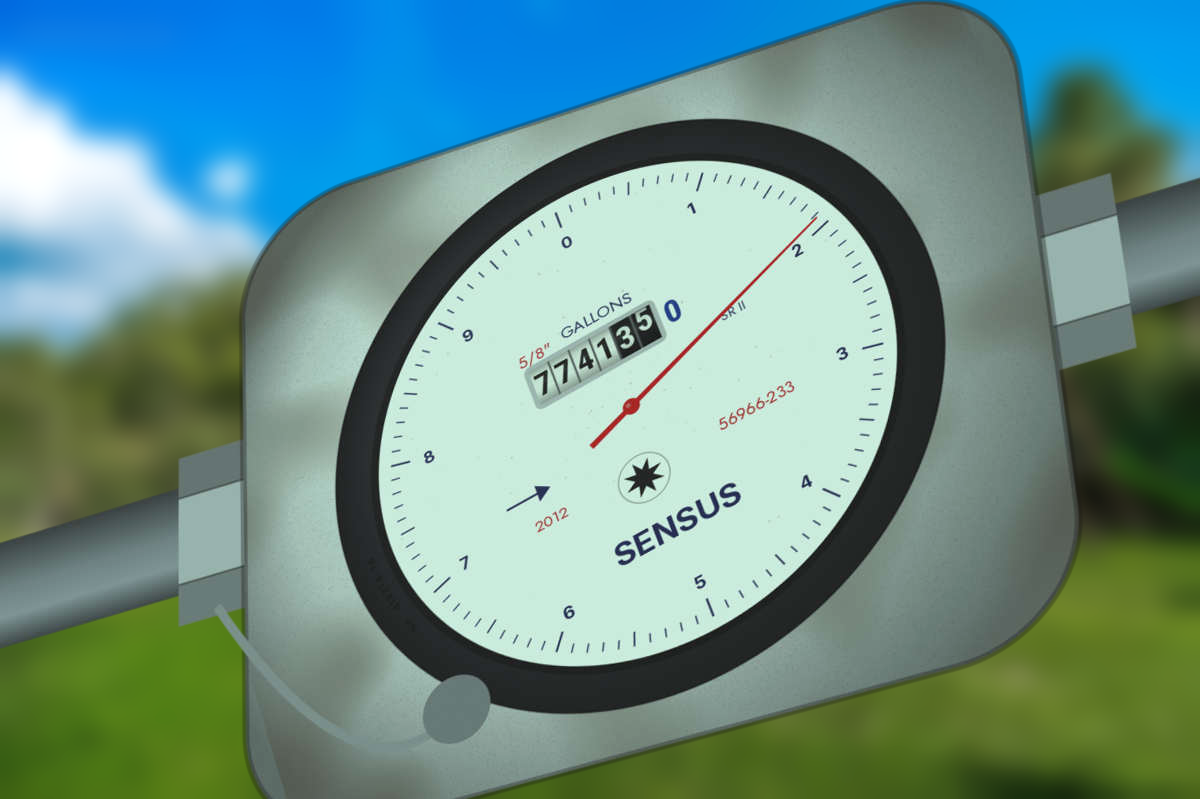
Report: 7741351.9 gal
